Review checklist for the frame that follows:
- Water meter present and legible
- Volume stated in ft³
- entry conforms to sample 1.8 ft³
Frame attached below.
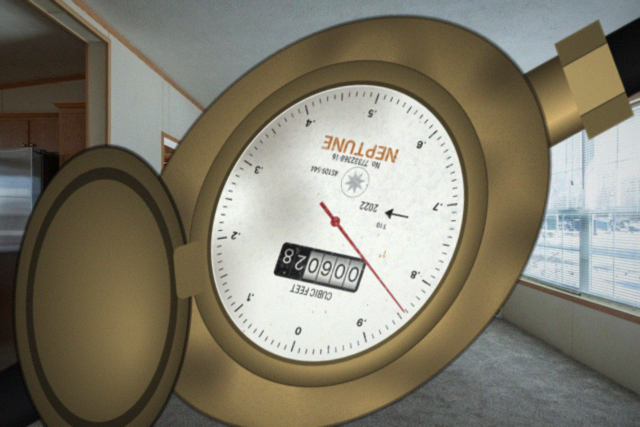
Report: 6027.84 ft³
